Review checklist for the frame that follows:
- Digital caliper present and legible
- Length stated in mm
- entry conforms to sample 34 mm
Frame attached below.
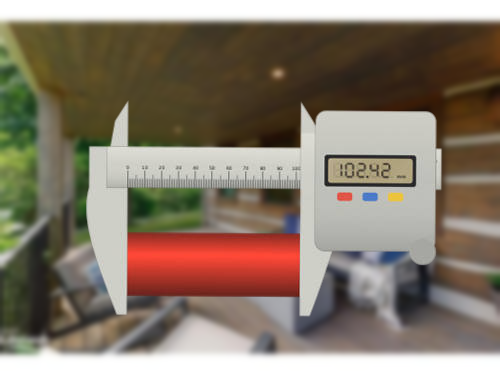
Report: 102.42 mm
